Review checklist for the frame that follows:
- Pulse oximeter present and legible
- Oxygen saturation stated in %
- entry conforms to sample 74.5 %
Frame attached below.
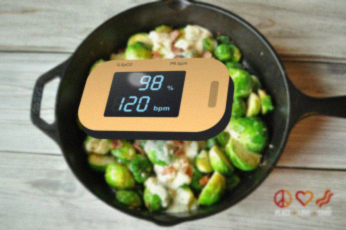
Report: 98 %
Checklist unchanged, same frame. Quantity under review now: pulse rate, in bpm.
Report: 120 bpm
